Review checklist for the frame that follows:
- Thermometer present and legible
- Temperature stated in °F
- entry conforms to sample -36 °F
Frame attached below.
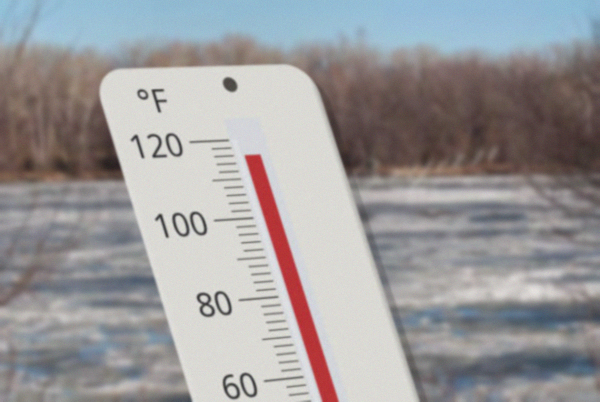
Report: 116 °F
